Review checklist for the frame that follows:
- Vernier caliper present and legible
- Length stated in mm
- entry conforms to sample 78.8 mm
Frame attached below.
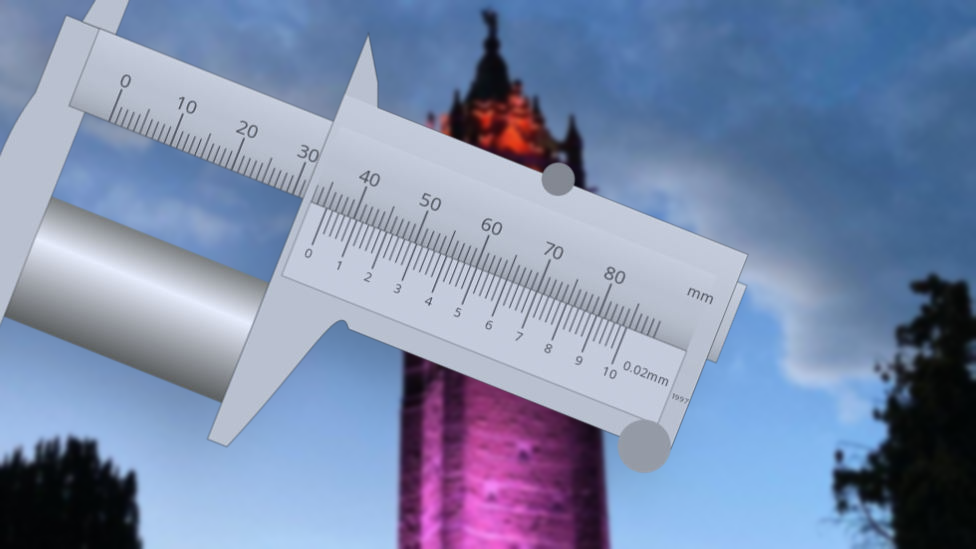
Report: 35.6 mm
